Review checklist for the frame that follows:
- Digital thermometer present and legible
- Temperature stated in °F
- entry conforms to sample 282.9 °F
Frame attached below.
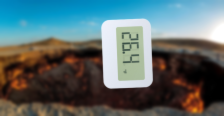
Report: 26.4 °F
